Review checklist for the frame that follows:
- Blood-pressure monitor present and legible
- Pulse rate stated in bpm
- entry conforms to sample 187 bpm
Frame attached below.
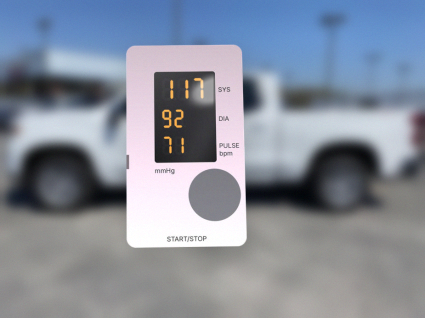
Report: 71 bpm
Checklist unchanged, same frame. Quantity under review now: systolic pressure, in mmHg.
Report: 117 mmHg
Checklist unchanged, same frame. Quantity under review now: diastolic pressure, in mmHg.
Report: 92 mmHg
